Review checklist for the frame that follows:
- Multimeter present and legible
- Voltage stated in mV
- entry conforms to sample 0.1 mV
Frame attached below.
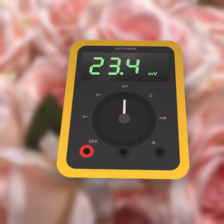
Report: 23.4 mV
